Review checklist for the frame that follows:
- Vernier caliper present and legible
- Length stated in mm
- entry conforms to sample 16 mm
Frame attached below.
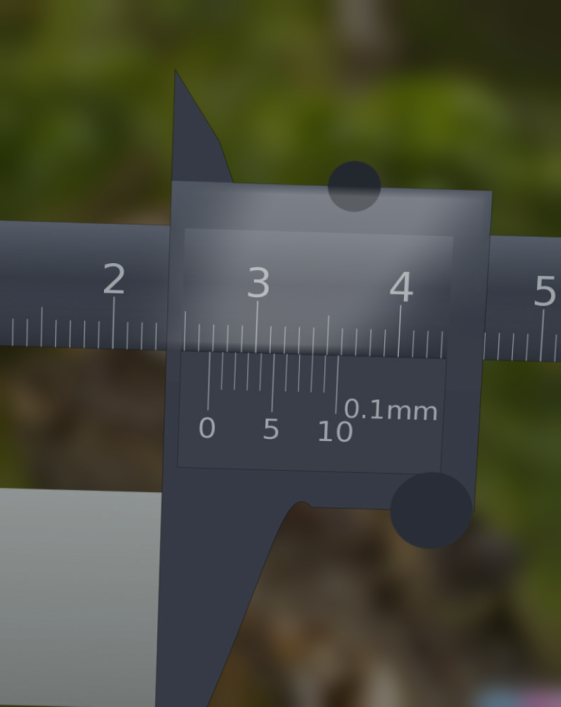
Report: 26.8 mm
